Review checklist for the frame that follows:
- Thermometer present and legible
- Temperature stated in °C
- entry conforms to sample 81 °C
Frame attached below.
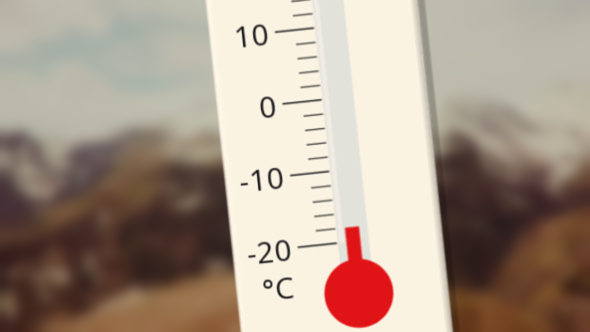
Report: -18 °C
